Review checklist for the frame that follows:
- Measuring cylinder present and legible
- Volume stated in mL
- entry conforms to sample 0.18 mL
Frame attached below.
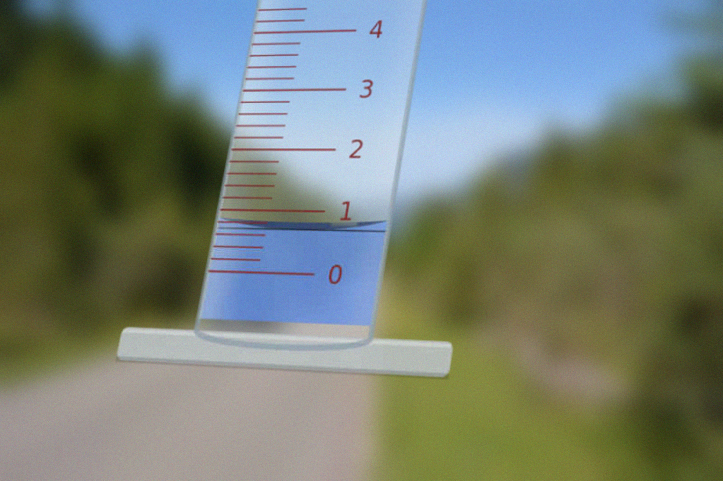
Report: 0.7 mL
